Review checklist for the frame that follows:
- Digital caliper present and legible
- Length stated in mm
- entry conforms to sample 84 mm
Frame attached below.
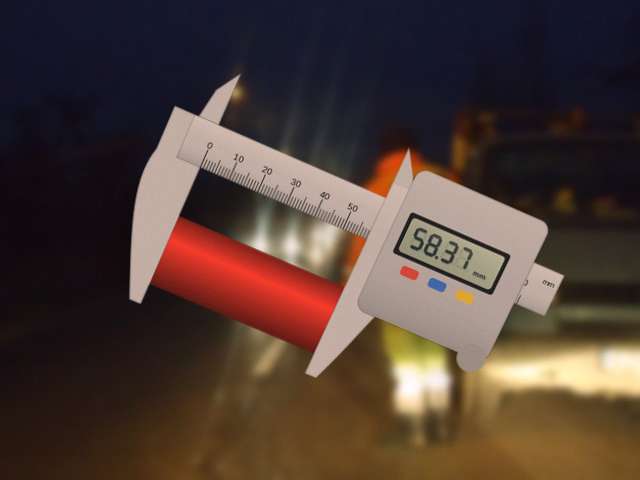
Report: 58.37 mm
